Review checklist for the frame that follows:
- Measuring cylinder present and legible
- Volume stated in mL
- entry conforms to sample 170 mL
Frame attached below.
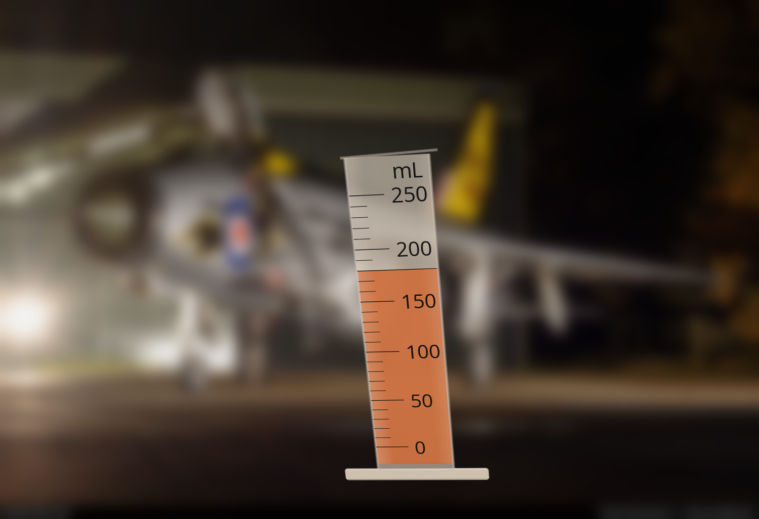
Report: 180 mL
